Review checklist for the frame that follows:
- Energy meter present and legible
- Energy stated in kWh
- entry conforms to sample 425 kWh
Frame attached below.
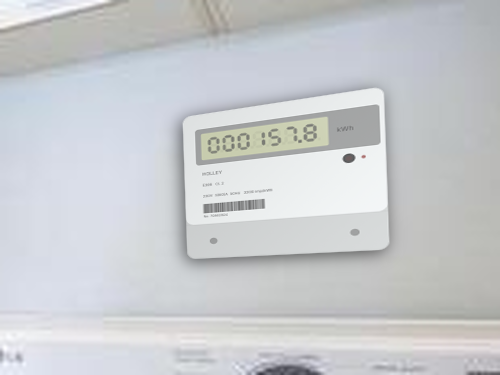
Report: 157.8 kWh
